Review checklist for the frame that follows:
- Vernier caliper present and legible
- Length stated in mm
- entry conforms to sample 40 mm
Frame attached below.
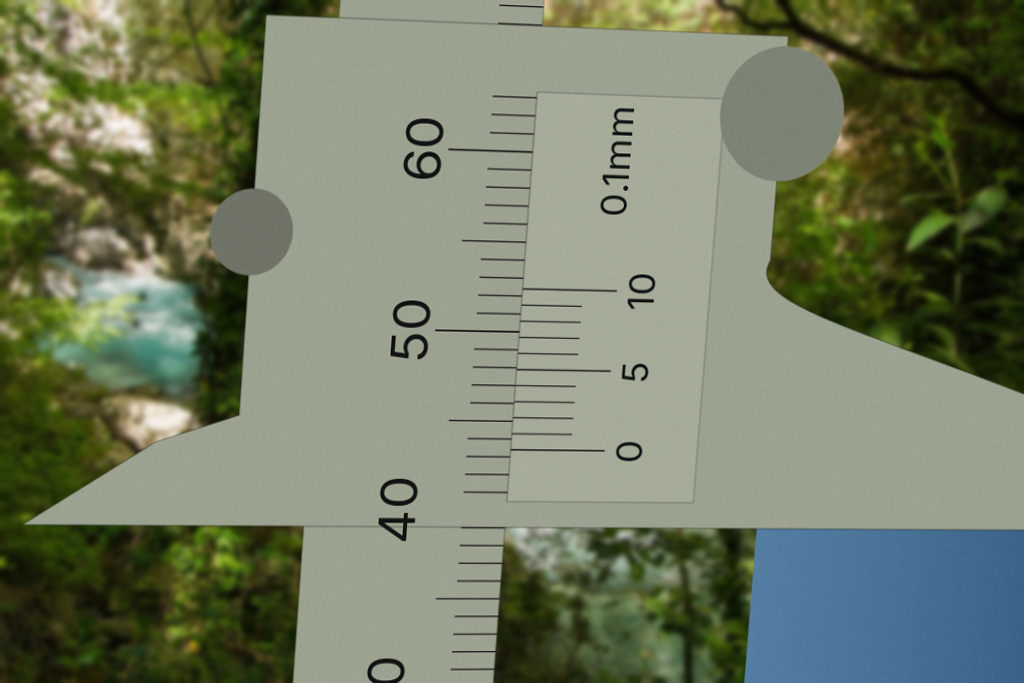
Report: 43.4 mm
